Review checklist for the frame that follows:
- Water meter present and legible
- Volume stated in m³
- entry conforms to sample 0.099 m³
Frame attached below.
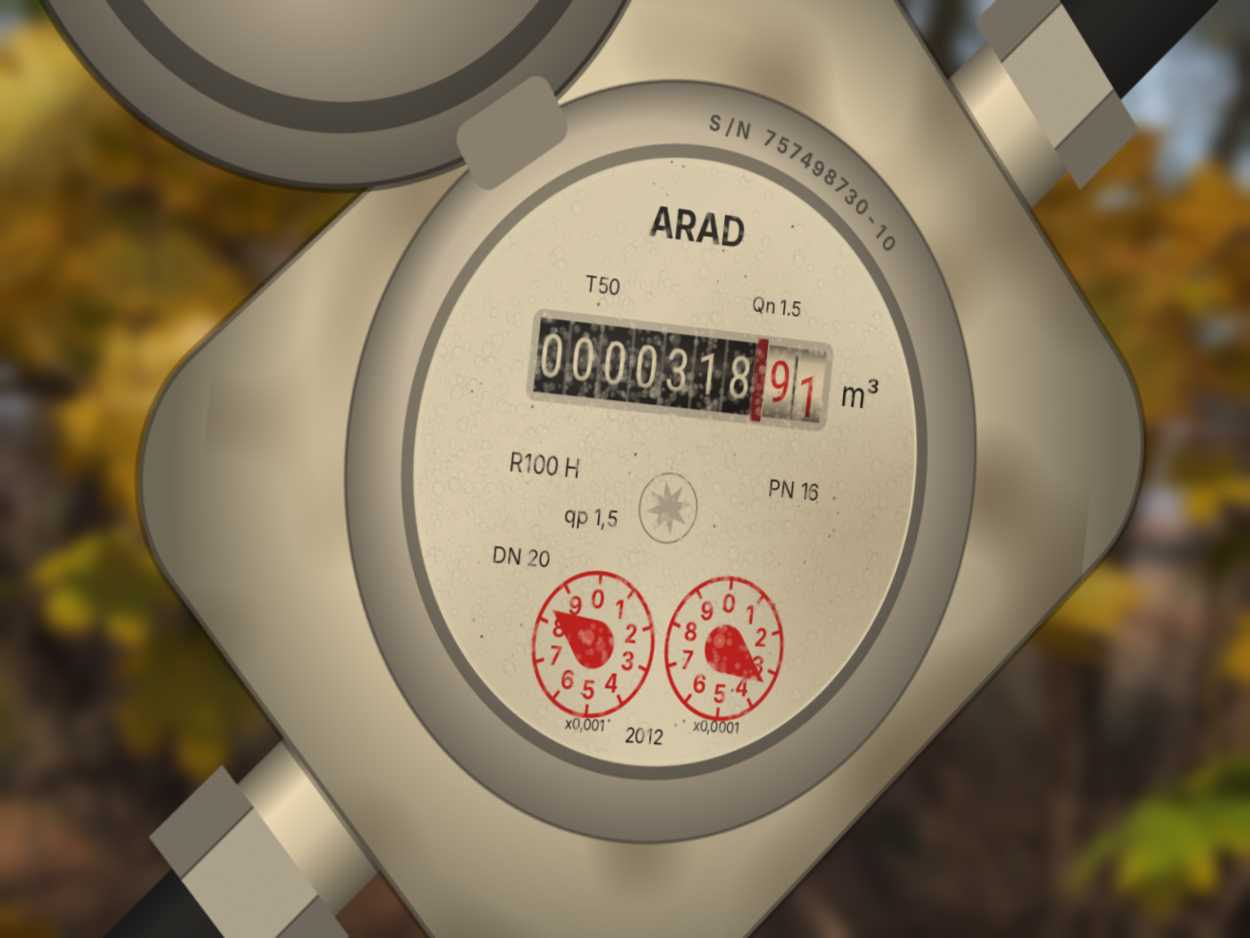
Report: 318.9083 m³
